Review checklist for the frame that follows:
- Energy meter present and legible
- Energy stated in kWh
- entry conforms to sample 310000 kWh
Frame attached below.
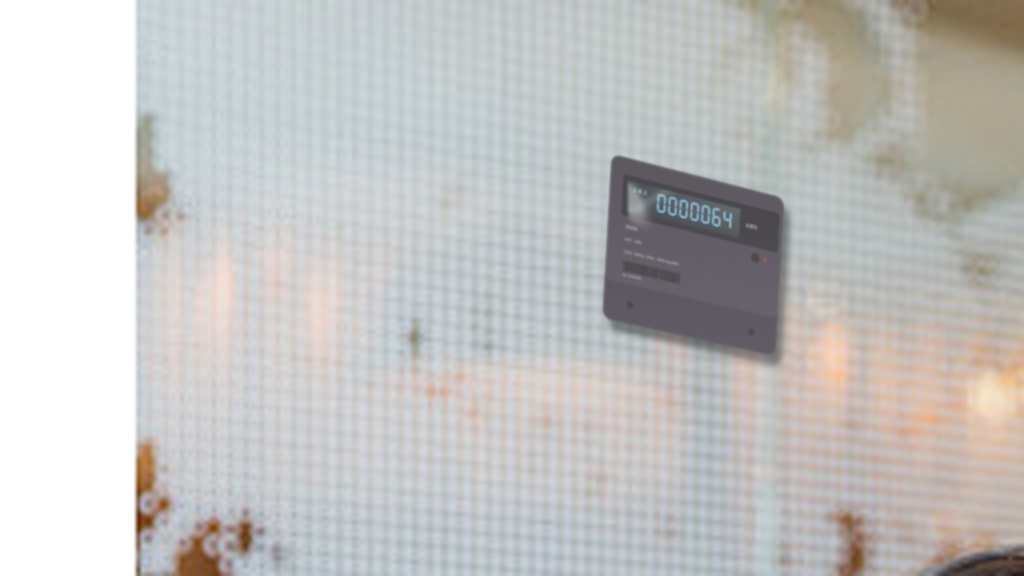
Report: 64 kWh
